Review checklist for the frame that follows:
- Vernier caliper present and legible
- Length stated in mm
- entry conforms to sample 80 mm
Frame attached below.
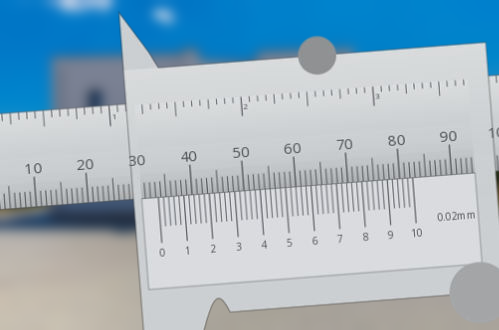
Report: 33.5 mm
